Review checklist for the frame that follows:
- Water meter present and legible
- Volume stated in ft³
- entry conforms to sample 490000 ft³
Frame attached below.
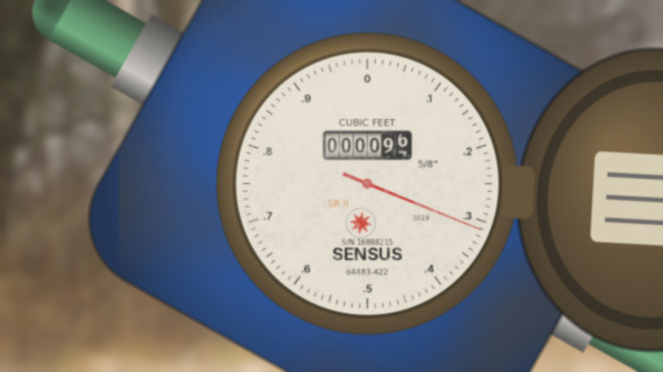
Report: 96.31 ft³
